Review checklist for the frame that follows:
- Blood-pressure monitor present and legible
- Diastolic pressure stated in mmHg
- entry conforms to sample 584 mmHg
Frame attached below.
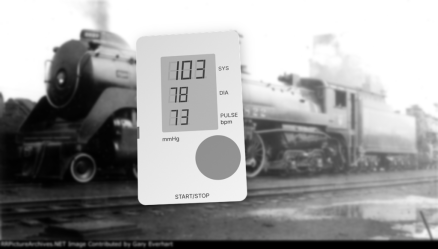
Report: 78 mmHg
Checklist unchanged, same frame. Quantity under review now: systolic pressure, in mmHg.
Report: 103 mmHg
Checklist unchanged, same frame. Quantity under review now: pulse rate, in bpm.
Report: 73 bpm
